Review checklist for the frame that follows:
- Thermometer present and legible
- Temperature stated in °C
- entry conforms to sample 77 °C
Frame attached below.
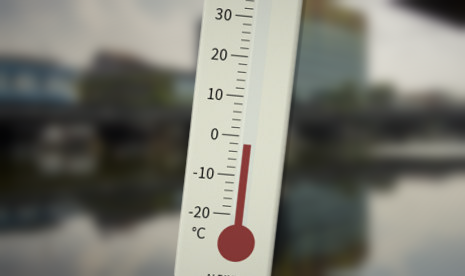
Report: -2 °C
